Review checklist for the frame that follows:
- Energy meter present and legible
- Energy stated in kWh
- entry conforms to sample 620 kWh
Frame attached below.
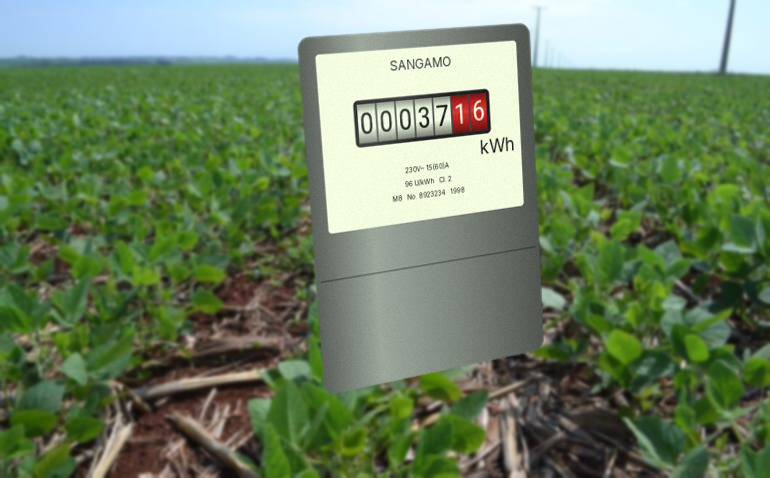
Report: 37.16 kWh
